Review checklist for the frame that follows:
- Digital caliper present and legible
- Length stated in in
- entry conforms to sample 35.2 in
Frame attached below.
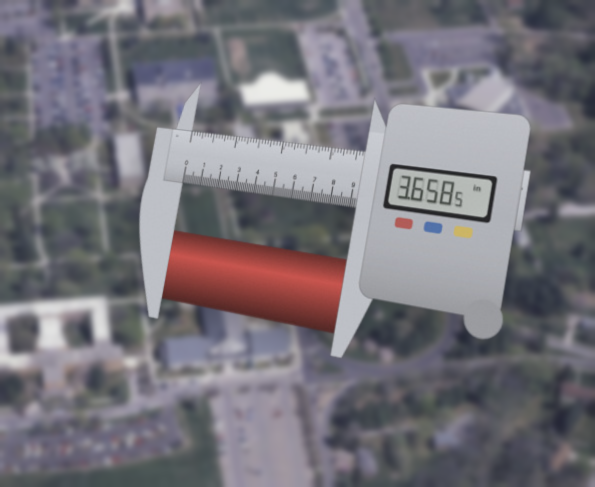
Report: 3.6585 in
